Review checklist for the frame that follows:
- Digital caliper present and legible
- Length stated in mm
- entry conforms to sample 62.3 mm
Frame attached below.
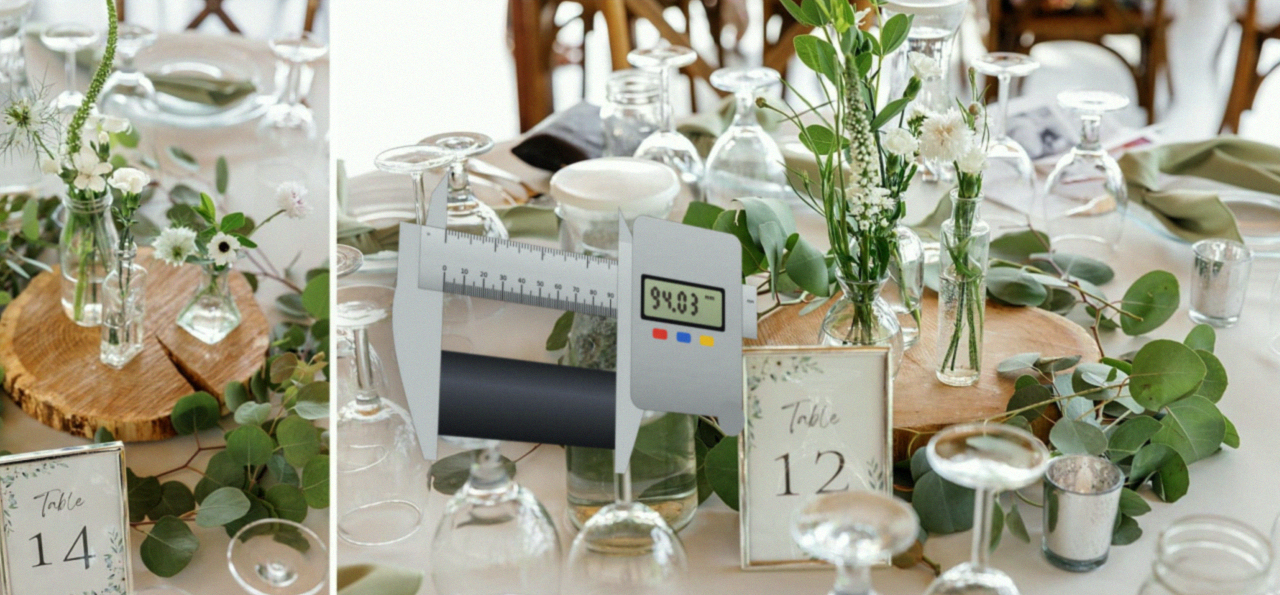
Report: 94.03 mm
